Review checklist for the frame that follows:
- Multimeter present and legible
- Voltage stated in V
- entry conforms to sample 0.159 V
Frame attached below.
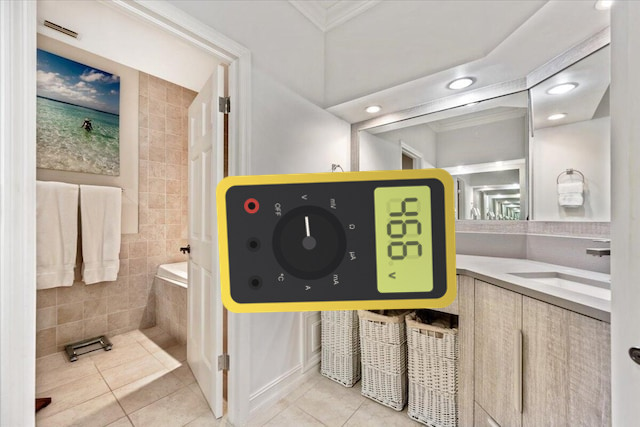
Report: 466 V
